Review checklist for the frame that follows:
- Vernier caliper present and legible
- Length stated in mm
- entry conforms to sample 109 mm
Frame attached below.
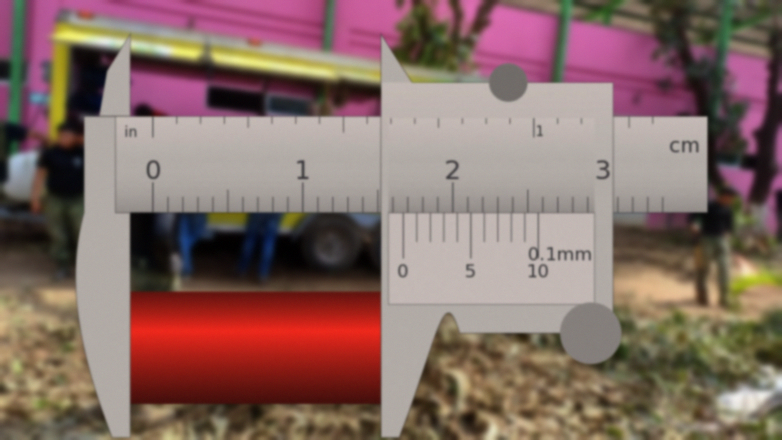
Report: 16.7 mm
